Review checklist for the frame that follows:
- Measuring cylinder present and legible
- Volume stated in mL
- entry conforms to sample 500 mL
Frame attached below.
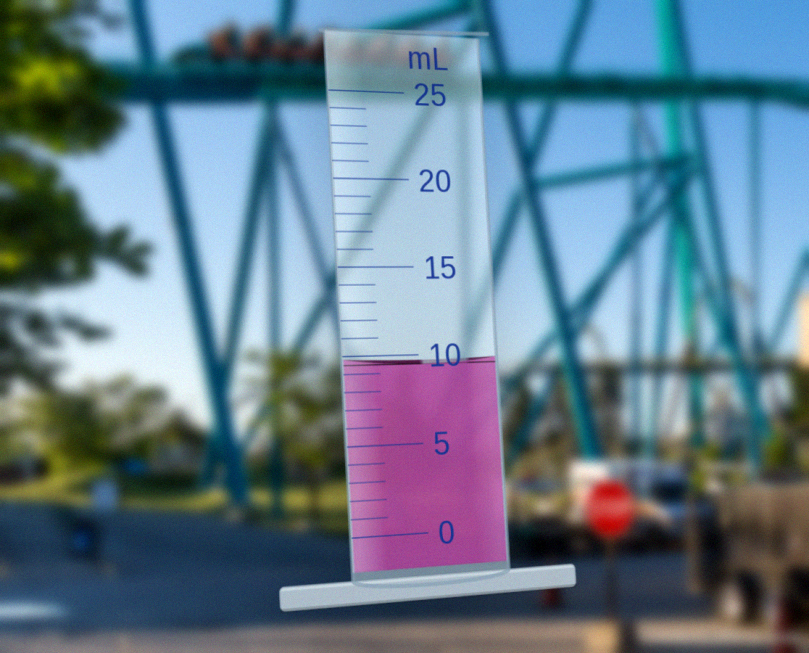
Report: 9.5 mL
